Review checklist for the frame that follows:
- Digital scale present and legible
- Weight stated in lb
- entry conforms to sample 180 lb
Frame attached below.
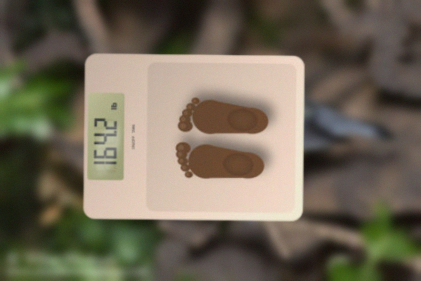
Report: 164.2 lb
